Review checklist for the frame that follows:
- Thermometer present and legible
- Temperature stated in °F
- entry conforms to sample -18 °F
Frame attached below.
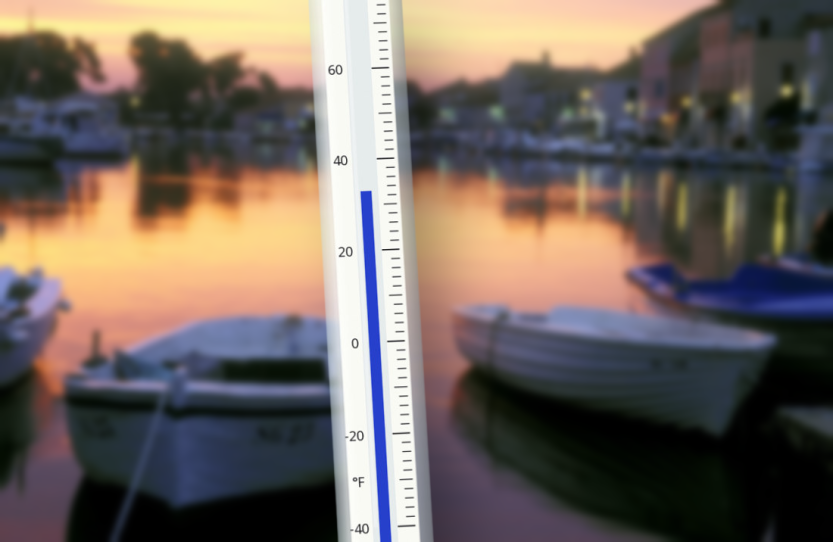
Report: 33 °F
